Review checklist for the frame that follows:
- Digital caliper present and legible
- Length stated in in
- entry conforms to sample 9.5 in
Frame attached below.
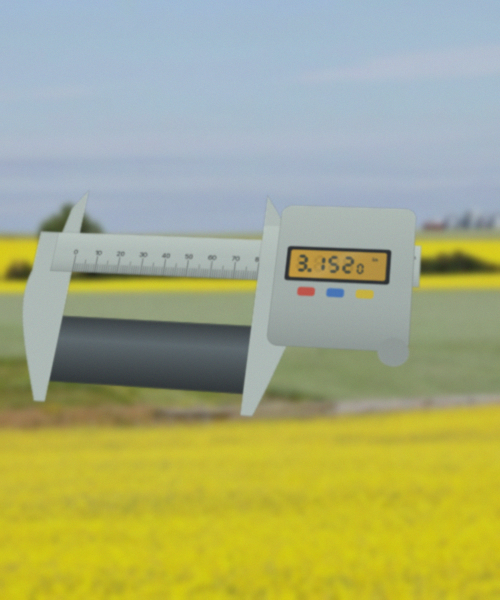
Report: 3.1520 in
